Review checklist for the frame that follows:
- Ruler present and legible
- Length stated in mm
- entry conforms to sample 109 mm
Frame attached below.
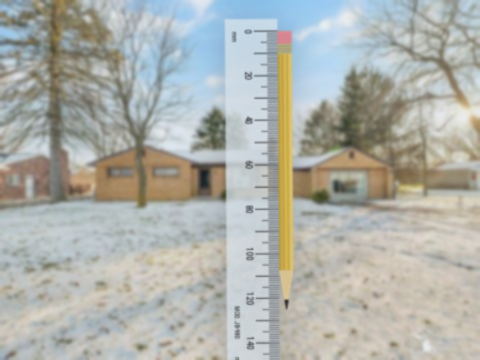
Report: 125 mm
